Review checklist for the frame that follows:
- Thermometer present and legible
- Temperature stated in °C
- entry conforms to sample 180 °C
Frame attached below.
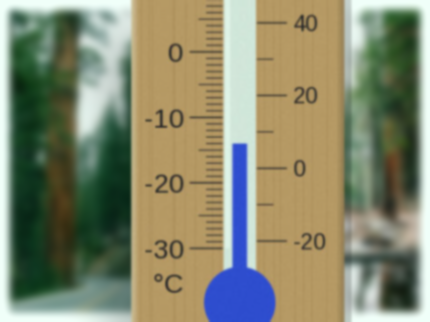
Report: -14 °C
